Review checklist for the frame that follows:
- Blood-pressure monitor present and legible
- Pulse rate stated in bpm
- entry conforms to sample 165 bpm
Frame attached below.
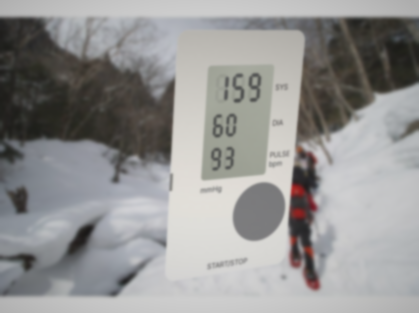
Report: 93 bpm
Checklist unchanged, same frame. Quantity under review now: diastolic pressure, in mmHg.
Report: 60 mmHg
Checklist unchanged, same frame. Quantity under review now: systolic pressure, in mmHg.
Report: 159 mmHg
